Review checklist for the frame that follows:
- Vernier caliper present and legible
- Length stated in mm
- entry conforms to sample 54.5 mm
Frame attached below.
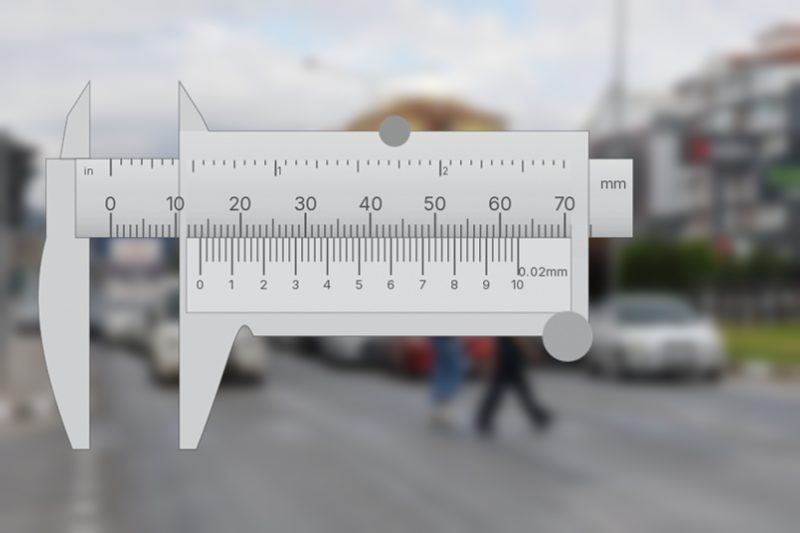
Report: 13.8 mm
